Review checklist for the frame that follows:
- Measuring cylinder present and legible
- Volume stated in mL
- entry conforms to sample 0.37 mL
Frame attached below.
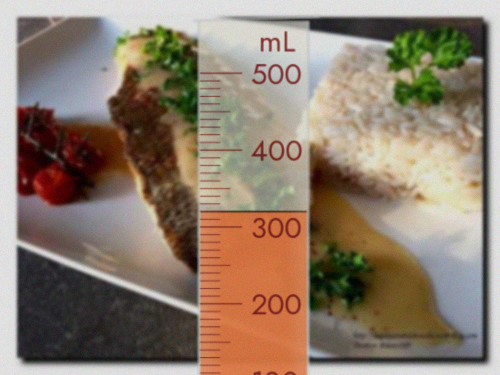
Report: 320 mL
